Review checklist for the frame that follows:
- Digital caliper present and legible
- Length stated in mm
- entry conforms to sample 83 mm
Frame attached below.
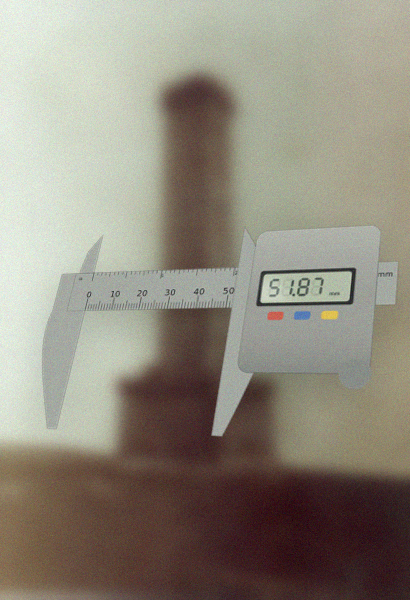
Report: 51.87 mm
